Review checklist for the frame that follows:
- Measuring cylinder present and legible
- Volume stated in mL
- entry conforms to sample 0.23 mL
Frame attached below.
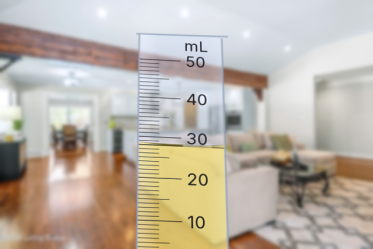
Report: 28 mL
